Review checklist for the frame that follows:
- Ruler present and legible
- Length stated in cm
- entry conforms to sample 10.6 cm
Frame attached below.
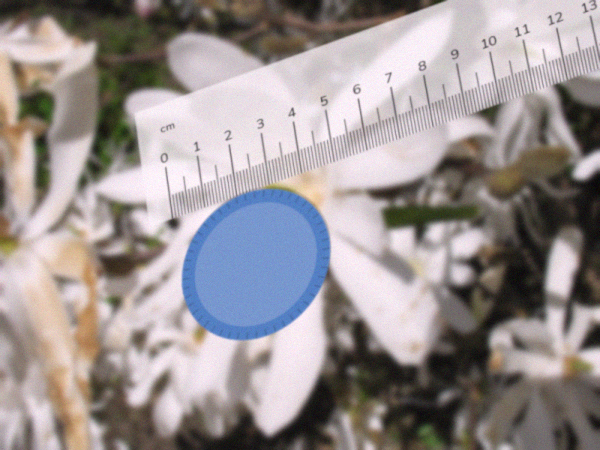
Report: 4.5 cm
